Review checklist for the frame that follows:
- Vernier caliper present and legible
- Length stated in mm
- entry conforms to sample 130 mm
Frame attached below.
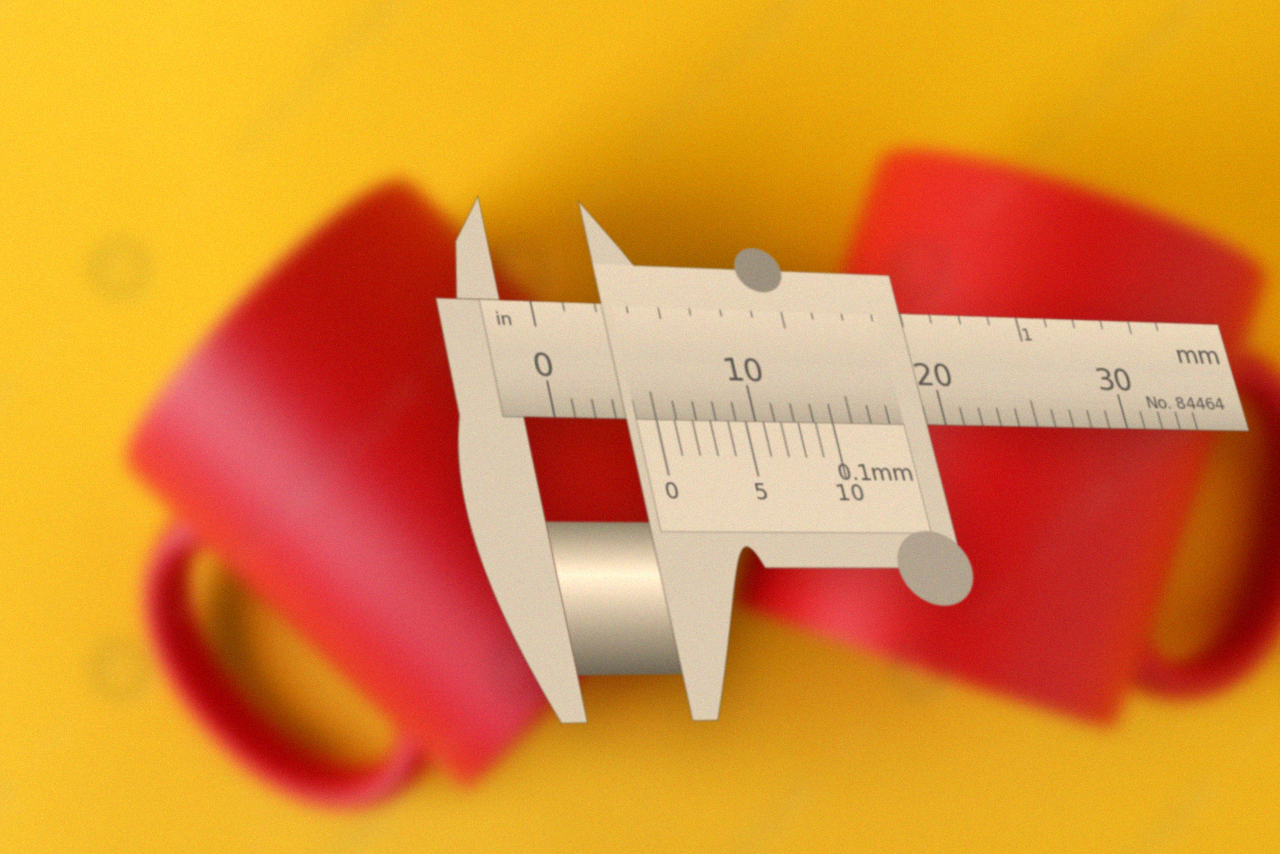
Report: 5.0 mm
